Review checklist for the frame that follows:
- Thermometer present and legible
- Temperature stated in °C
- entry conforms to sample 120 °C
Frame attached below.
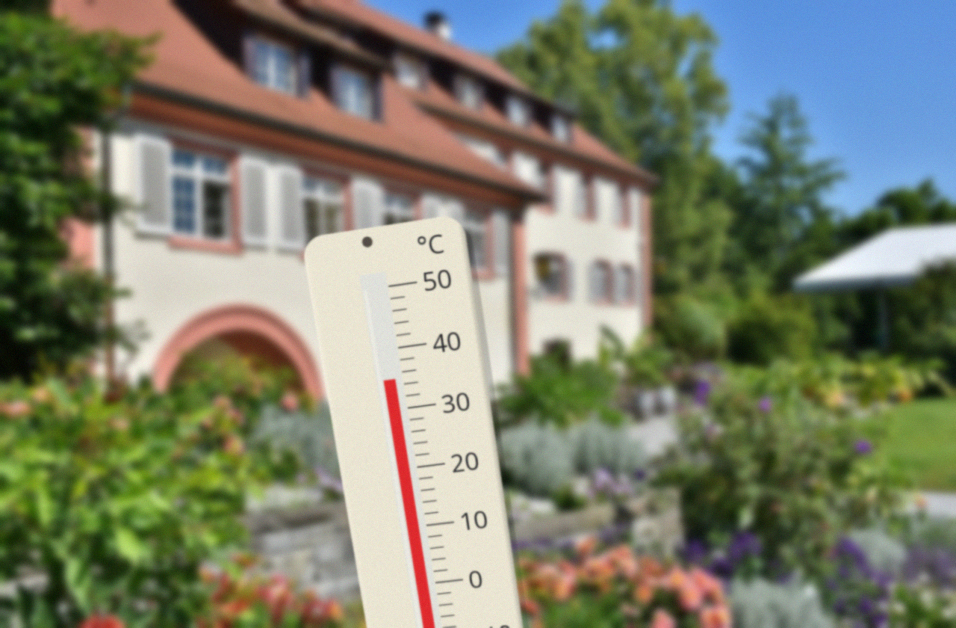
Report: 35 °C
